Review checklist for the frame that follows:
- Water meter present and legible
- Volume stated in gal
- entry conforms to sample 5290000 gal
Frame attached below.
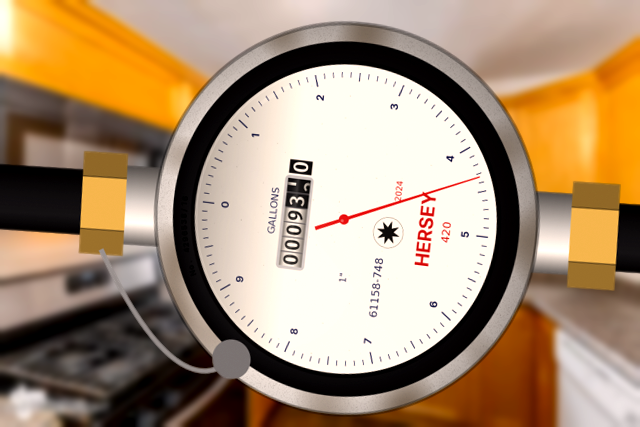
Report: 9314.3 gal
